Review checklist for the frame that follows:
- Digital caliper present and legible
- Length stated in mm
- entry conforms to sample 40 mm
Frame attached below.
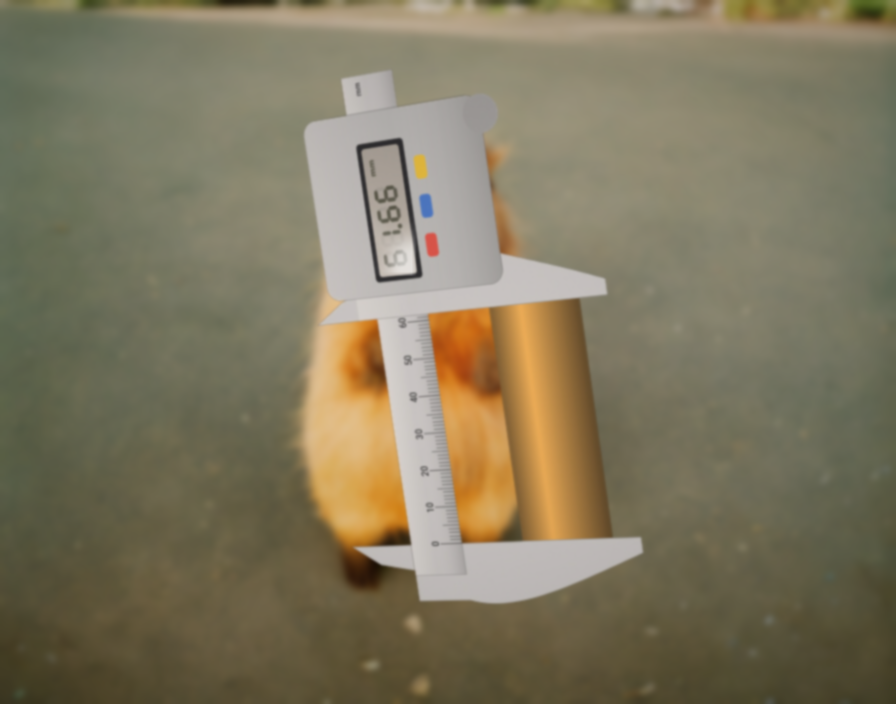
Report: 61.66 mm
